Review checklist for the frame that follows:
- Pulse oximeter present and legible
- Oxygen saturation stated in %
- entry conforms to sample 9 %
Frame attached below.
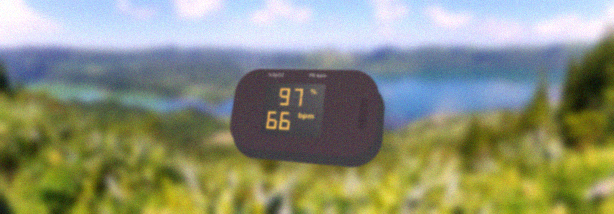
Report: 97 %
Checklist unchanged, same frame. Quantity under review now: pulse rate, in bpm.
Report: 66 bpm
